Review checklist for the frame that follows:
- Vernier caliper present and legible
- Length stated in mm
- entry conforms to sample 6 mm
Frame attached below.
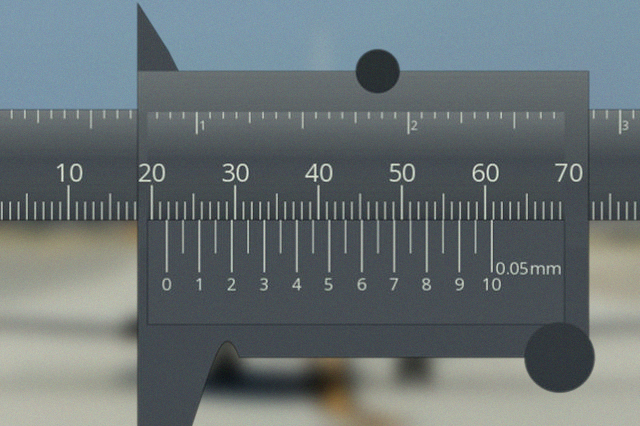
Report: 21.8 mm
